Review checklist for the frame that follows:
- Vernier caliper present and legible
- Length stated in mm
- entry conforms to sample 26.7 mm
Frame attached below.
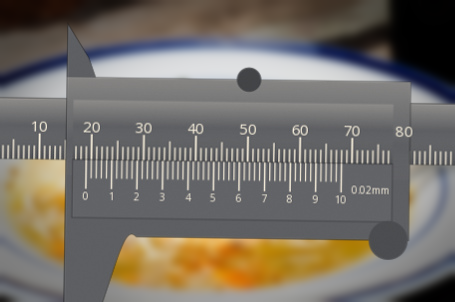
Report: 19.0 mm
